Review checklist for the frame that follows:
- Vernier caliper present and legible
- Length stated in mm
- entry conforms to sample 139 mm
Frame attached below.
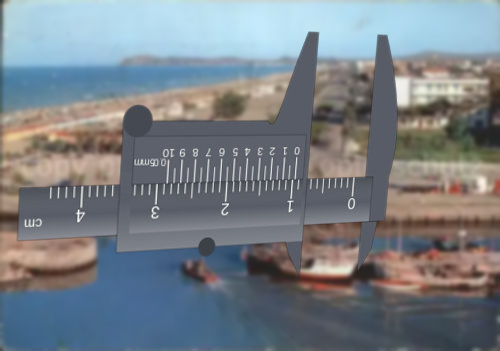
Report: 9.6 mm
